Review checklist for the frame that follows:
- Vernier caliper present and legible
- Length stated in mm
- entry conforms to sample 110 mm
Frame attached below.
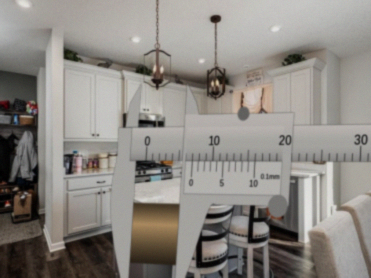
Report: 7.0 mm
